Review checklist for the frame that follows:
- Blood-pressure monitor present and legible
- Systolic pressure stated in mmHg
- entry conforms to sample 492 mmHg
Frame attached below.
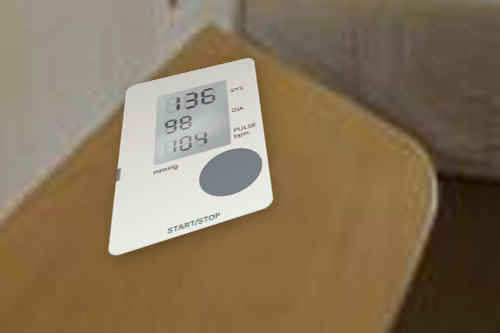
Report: 136 mmHg
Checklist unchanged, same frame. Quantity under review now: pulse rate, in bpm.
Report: 104 bpm
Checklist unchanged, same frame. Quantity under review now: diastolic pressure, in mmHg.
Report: 98 mmHg
